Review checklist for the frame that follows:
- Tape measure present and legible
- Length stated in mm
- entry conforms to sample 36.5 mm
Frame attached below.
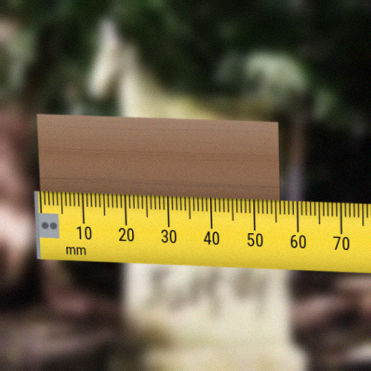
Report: 56 mm
